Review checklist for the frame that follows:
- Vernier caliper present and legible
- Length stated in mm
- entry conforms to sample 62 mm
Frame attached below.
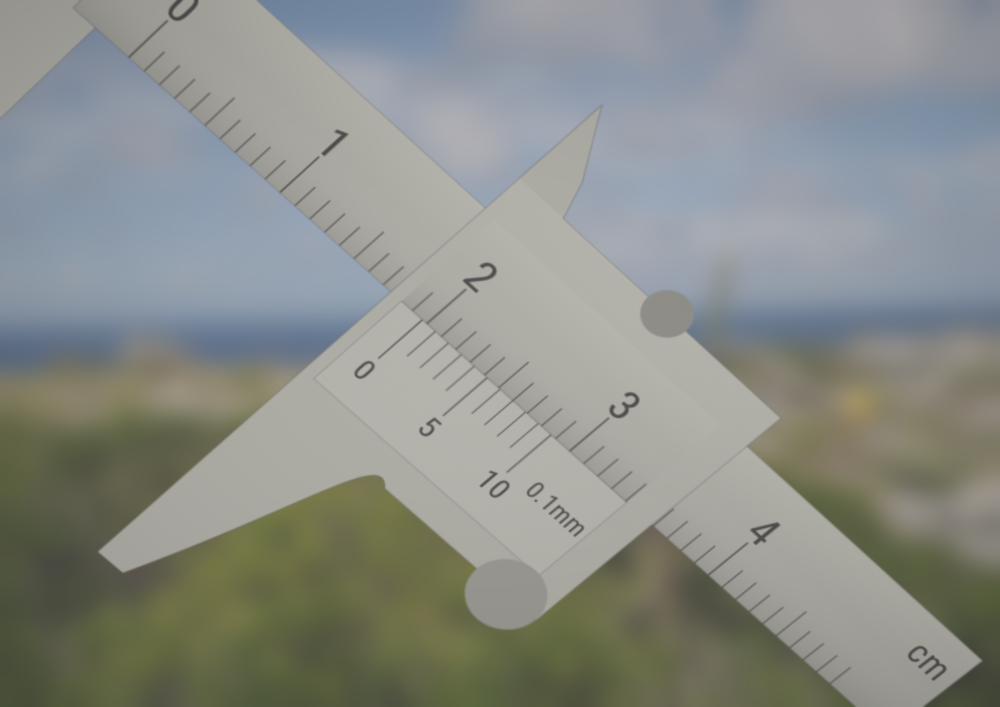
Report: 19.7 mm
